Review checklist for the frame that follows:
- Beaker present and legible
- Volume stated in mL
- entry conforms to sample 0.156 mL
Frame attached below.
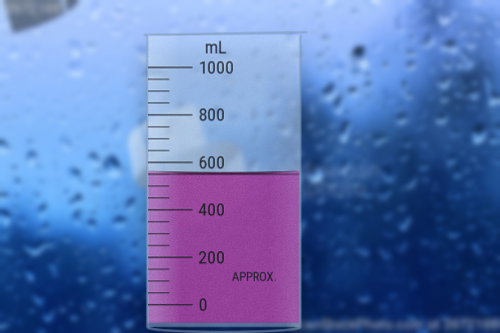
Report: 550 mL
